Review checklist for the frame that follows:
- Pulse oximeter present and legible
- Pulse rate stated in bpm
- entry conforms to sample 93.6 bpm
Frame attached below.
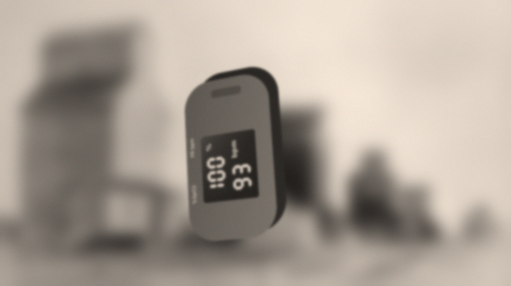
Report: 93 bpm
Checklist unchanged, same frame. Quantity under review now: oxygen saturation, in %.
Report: 100 %
